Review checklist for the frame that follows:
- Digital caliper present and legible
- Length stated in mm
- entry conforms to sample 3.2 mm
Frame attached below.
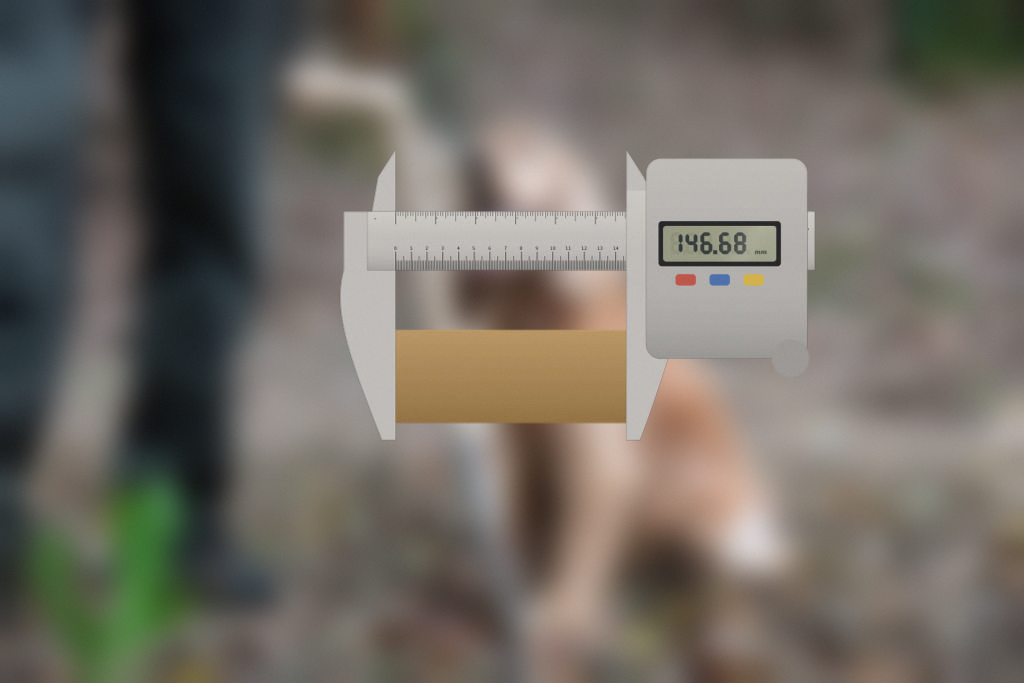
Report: 146.68 mm
